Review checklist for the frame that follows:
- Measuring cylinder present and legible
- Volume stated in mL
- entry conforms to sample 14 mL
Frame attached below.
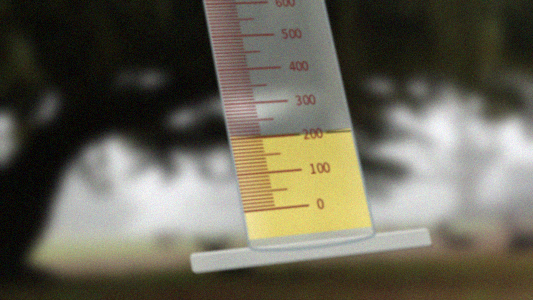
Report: 200 mL
